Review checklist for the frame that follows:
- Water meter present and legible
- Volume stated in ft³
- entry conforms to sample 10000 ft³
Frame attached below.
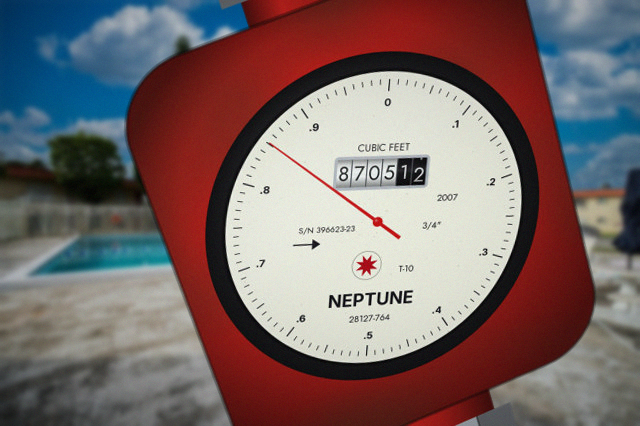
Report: 870511.85 ft³
